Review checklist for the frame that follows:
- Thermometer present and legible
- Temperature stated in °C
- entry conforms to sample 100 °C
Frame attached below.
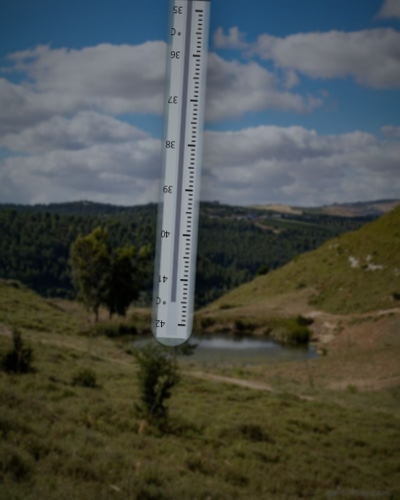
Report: 41.5 °C
